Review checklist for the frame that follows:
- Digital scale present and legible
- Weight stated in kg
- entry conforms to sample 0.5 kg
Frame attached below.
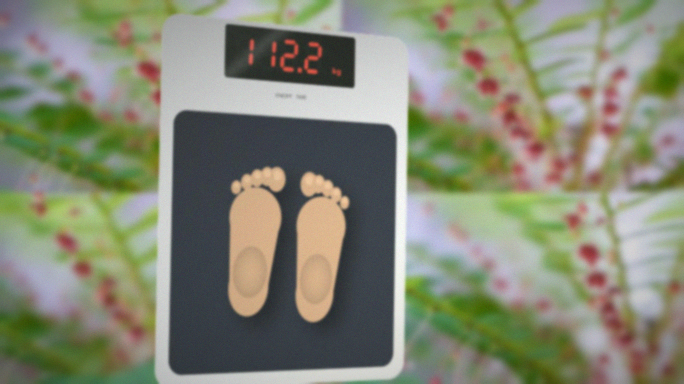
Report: 112.2 kg
